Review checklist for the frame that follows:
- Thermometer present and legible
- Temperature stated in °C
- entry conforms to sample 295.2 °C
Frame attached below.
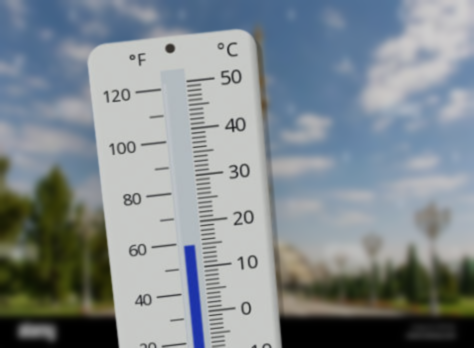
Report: 15 °C
